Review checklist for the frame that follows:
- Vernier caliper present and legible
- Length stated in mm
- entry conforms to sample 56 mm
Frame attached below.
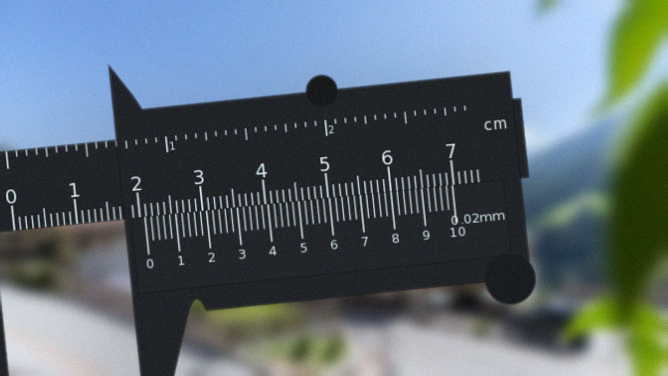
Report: 20.8 mm
